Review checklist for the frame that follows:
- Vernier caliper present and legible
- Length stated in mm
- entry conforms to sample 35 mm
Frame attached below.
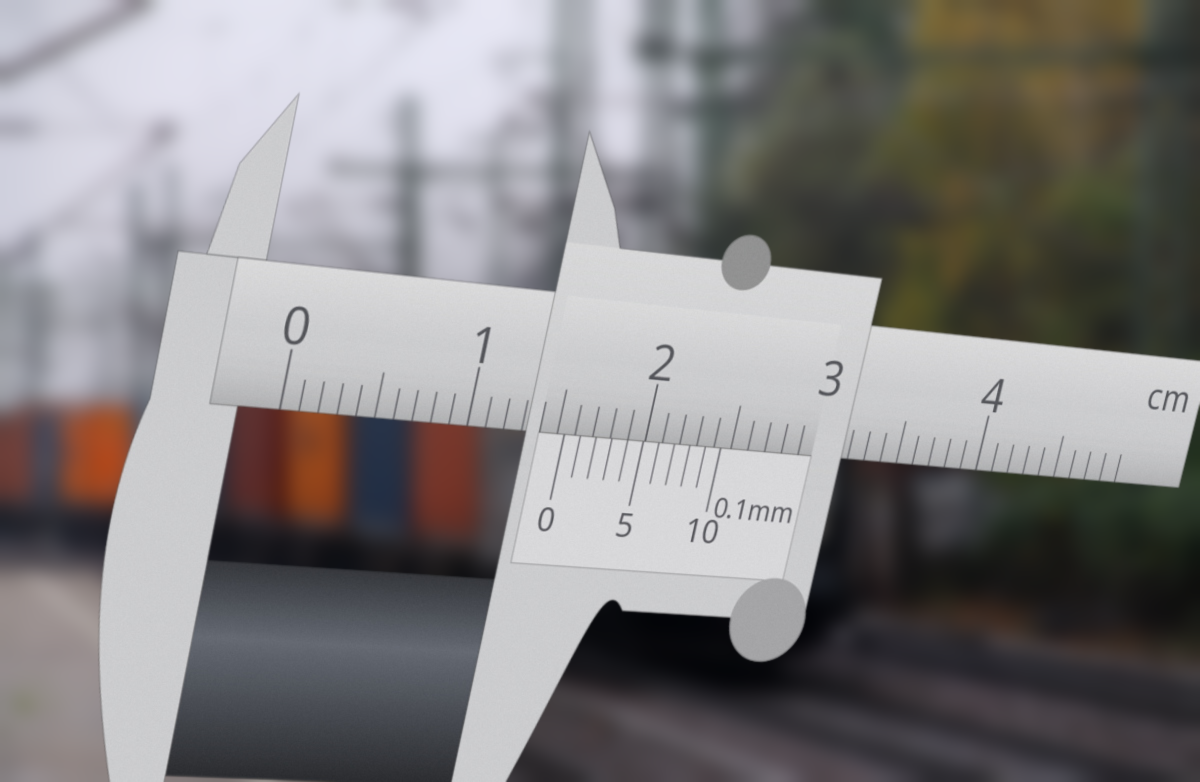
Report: 15.4 mm
